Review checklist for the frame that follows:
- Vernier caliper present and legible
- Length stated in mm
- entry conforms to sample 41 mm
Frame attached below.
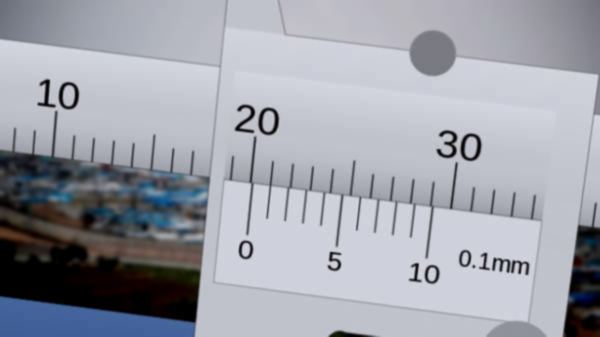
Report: 20.1 mm
